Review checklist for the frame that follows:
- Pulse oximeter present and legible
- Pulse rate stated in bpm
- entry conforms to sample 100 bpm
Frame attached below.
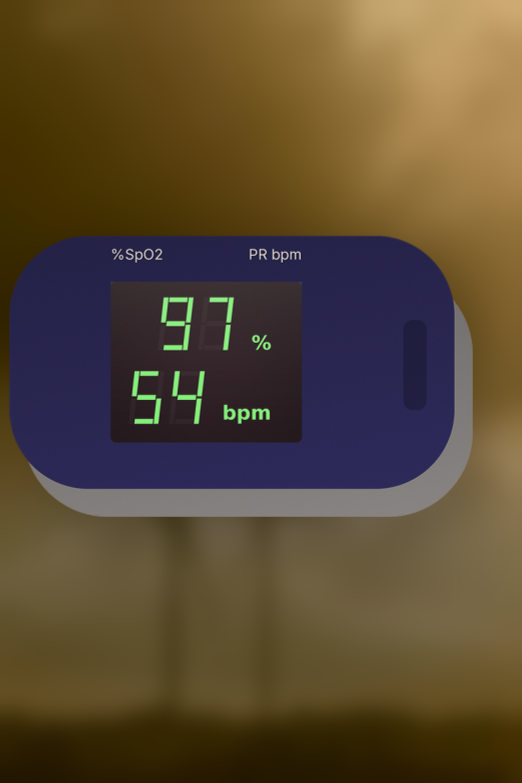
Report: 54 bpm
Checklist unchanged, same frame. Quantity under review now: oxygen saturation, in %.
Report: 97 %
